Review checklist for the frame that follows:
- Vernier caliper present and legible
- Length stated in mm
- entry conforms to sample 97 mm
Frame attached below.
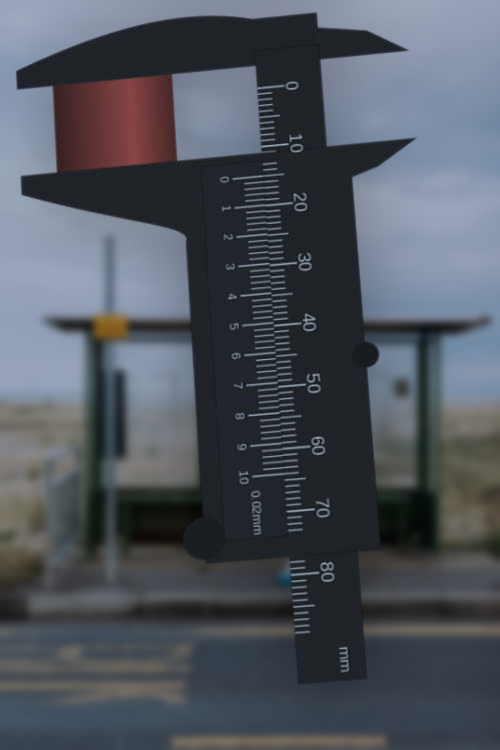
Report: 15.0 mm
